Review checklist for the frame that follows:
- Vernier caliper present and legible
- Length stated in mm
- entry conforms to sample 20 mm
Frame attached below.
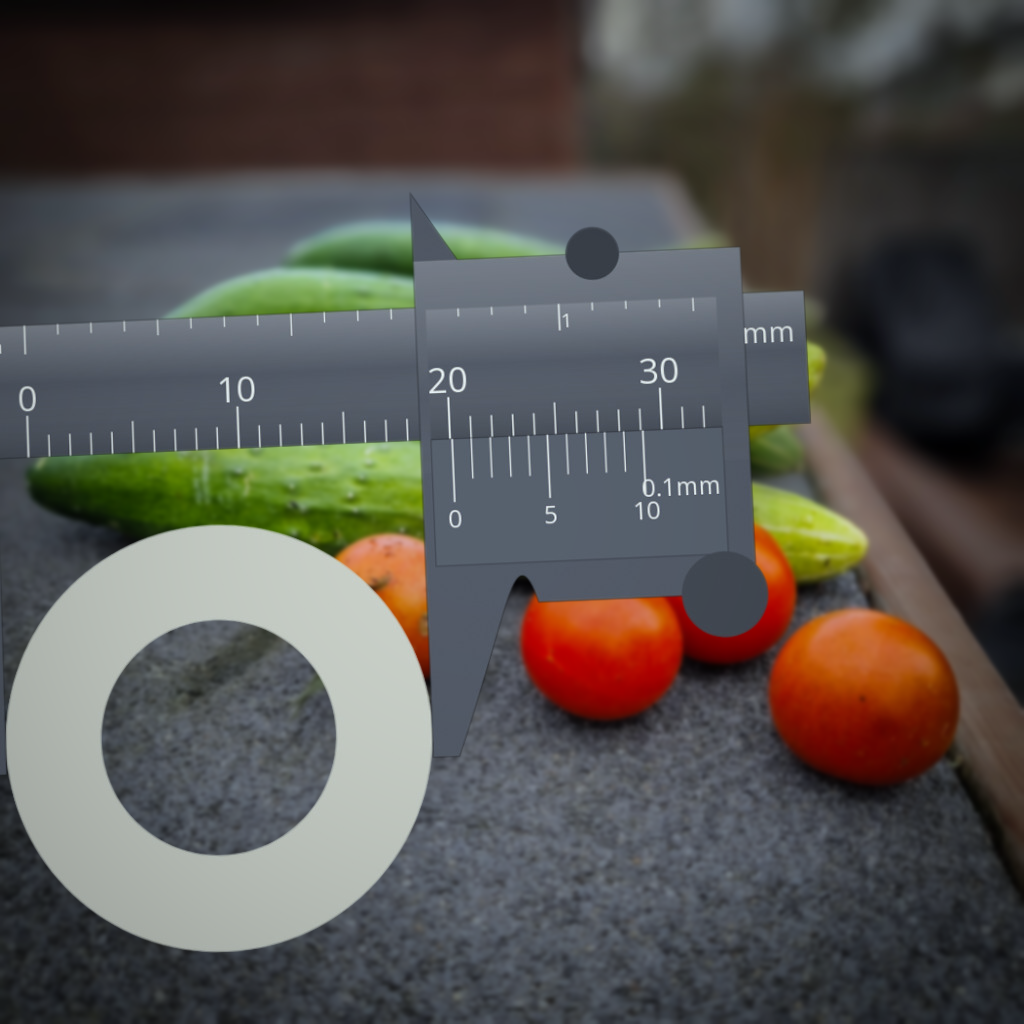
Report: 20.1 mm
